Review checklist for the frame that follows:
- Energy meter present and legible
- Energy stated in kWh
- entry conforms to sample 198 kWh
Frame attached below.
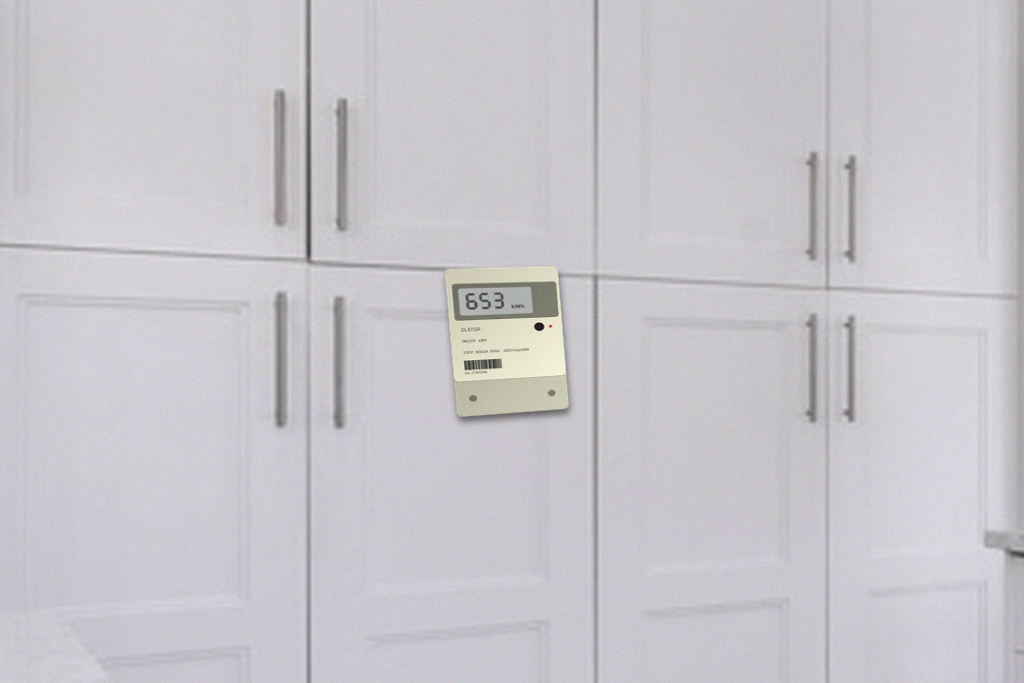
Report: 653 kWh
